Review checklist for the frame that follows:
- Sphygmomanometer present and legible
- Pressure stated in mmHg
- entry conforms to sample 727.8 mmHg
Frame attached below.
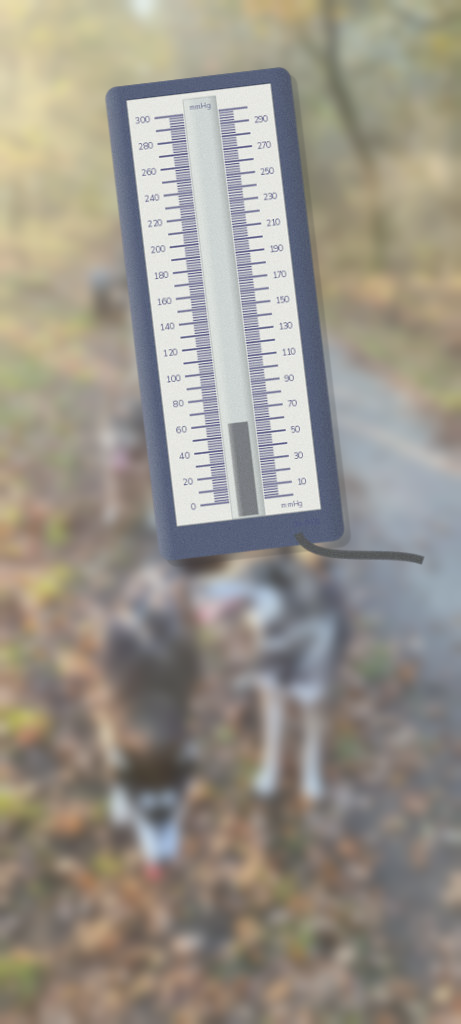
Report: 60 mmHg
